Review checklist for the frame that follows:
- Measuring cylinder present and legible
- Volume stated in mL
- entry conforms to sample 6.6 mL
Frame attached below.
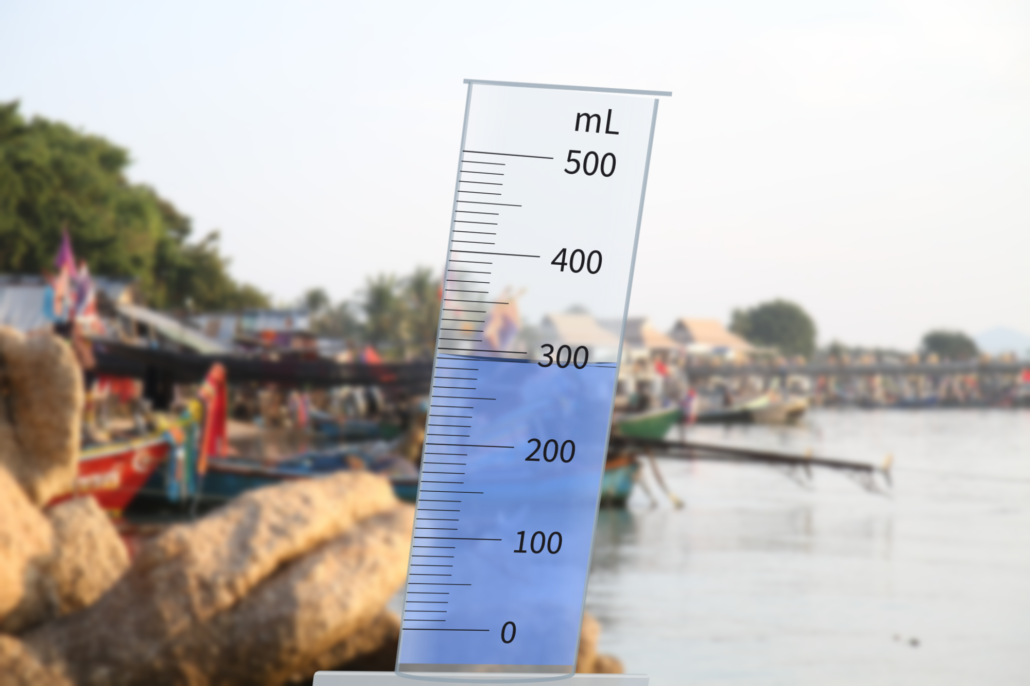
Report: 290 mL
